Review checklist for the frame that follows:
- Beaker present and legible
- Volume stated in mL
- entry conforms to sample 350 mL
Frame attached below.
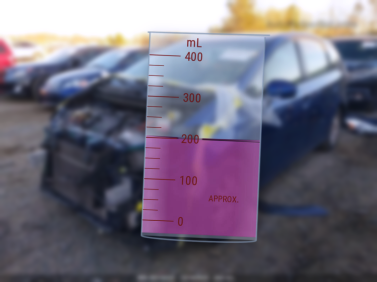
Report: 200 mL
